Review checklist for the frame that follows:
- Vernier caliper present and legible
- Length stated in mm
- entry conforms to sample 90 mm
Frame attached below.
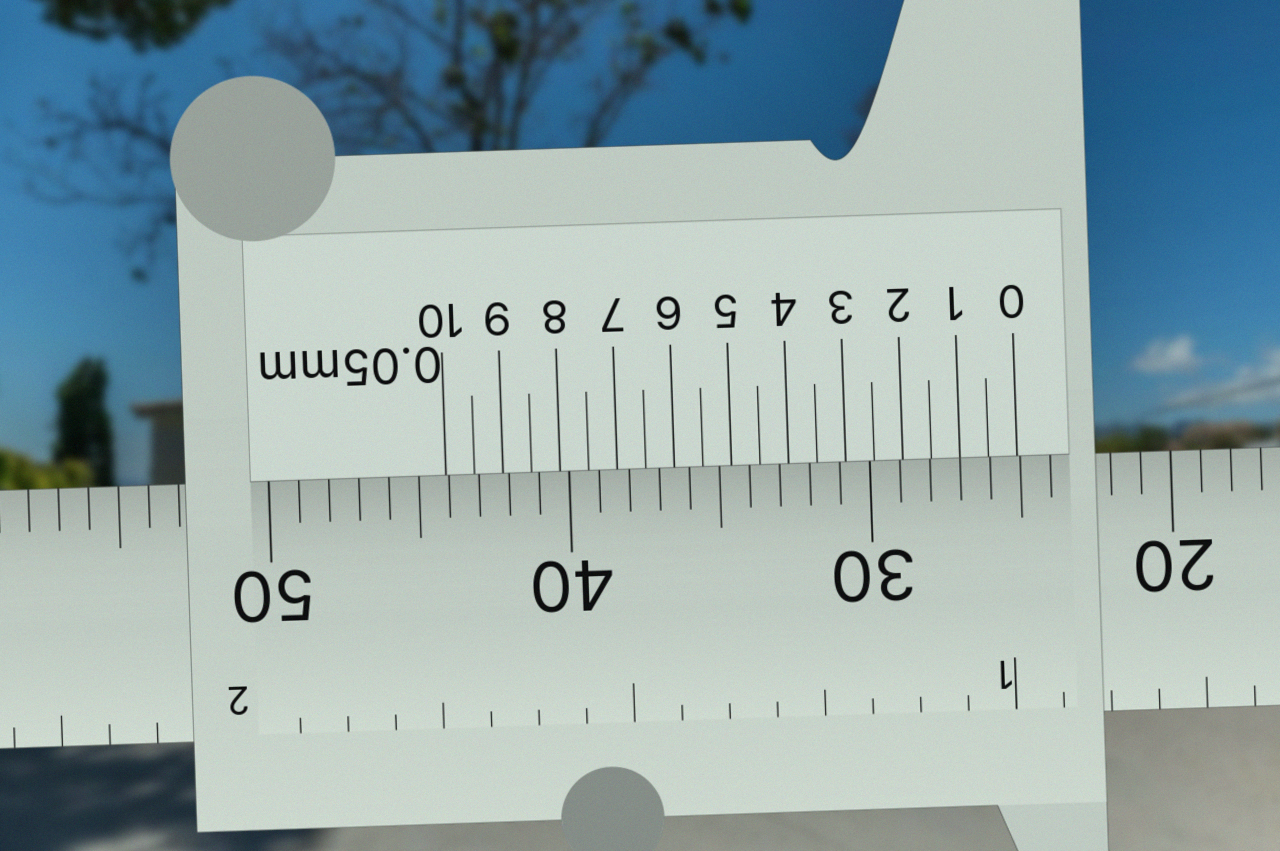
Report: 25.10 mm
